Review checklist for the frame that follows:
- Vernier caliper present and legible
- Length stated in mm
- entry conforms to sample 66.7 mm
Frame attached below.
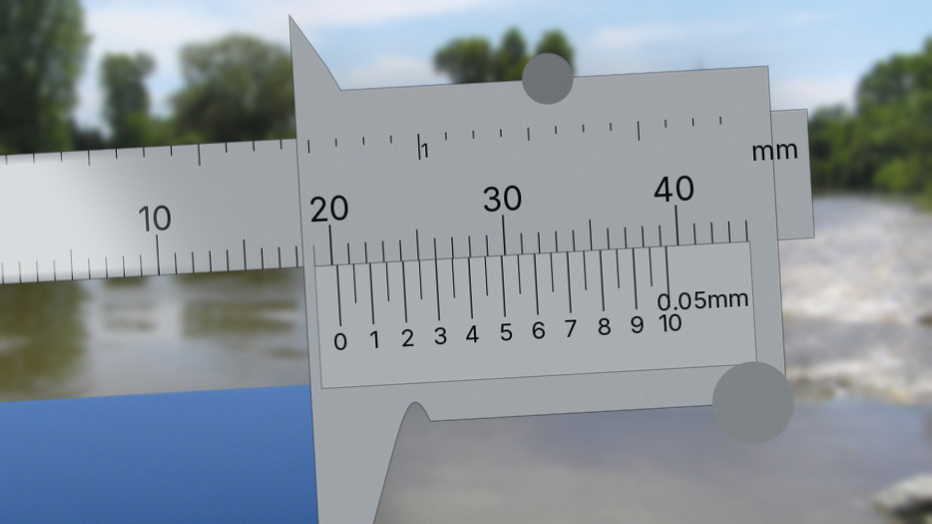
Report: 20.3 mm
